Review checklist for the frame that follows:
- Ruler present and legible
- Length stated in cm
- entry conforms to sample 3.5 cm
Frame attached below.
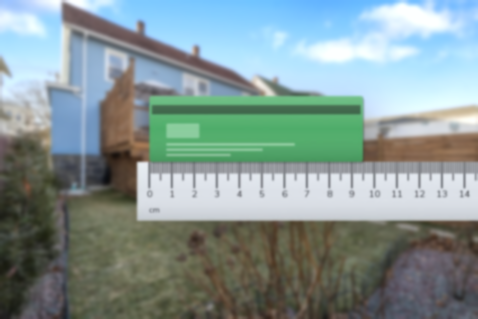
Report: 9.5 cm
